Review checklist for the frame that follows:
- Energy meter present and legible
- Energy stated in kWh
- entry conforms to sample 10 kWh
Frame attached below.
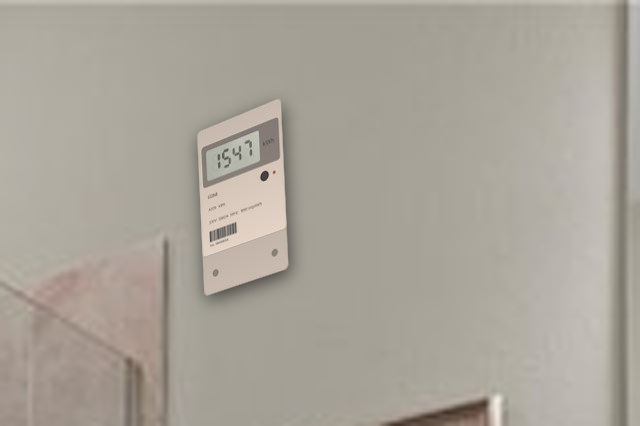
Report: 1547 kWh
